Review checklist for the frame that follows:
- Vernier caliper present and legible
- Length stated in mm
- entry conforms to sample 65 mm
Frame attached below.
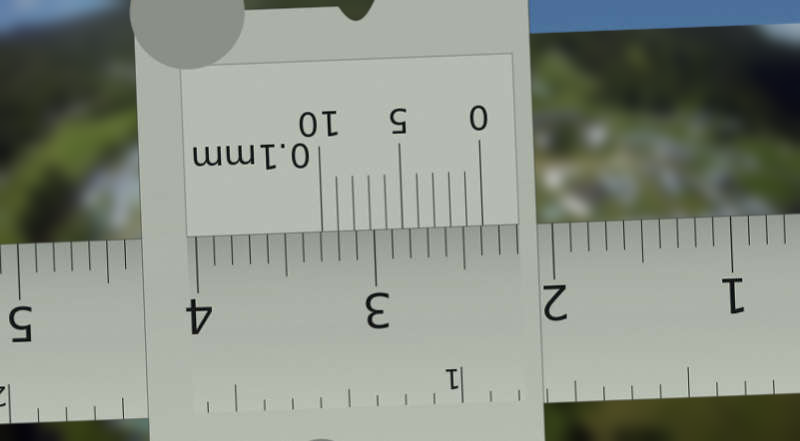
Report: 23.9 mm
